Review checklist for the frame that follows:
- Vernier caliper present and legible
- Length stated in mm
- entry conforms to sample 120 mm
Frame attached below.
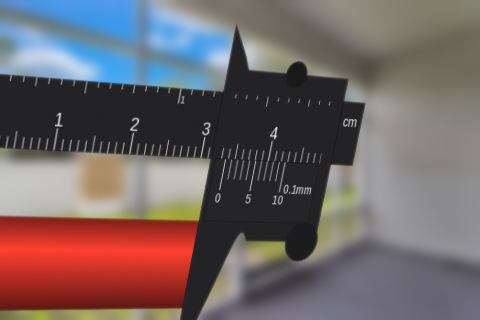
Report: 33.6 mm
